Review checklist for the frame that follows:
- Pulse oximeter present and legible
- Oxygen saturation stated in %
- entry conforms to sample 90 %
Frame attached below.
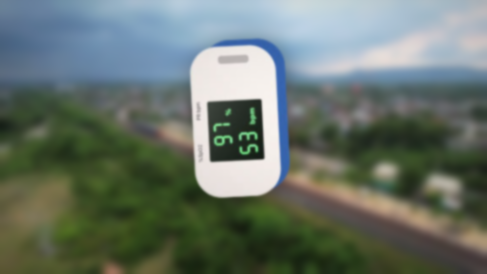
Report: 97 %
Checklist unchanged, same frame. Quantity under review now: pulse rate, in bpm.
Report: 53 bpm
